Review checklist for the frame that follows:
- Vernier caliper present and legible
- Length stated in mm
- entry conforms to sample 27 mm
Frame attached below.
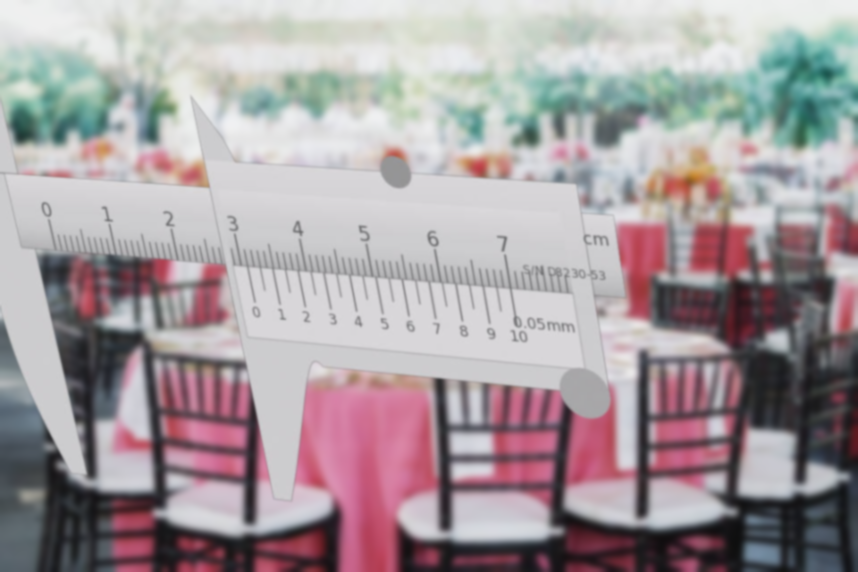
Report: 31.0 mm
